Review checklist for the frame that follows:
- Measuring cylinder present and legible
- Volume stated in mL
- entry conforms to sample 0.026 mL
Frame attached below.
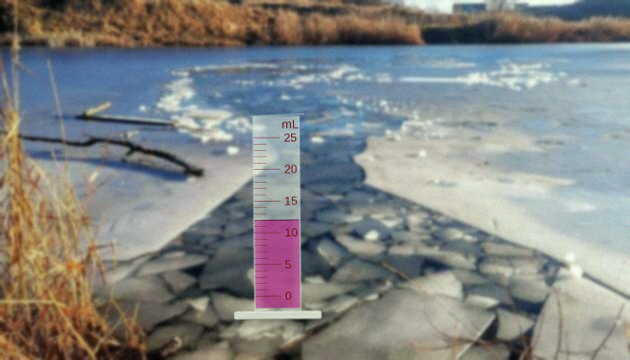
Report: 12 mL
